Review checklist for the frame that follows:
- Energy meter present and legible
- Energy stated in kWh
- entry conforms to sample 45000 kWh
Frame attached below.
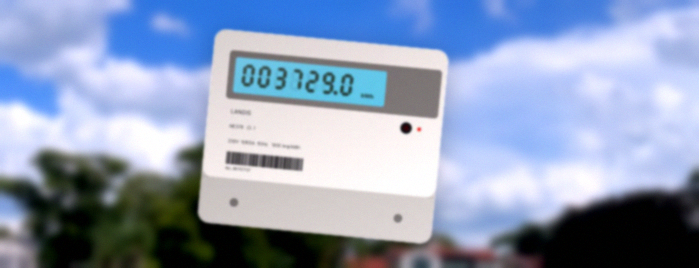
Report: 3729.0 kWh
